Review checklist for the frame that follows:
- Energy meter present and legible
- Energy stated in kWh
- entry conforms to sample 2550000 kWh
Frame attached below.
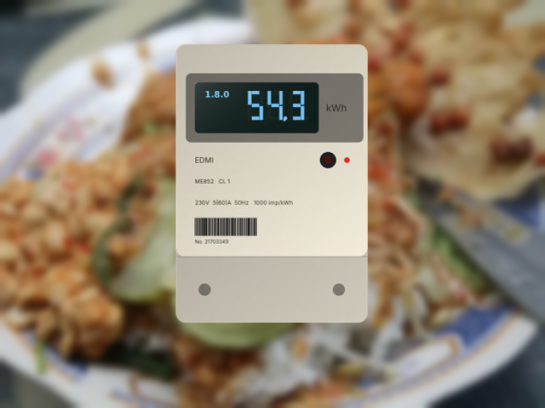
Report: 54.3 kWh
